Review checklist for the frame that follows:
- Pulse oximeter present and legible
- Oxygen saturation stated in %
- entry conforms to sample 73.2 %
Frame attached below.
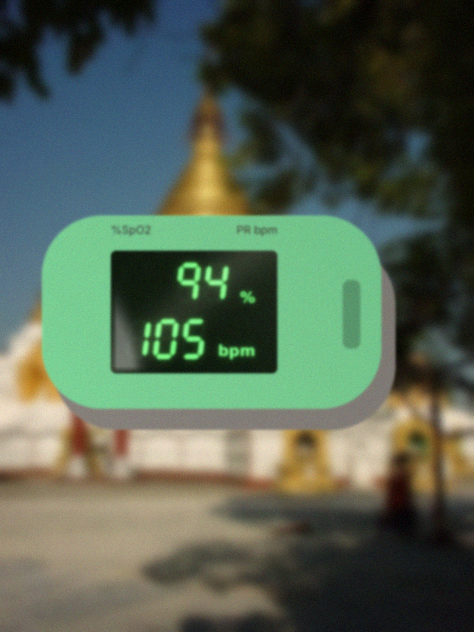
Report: 94 %
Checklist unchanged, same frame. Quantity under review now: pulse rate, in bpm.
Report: 105 bpm
